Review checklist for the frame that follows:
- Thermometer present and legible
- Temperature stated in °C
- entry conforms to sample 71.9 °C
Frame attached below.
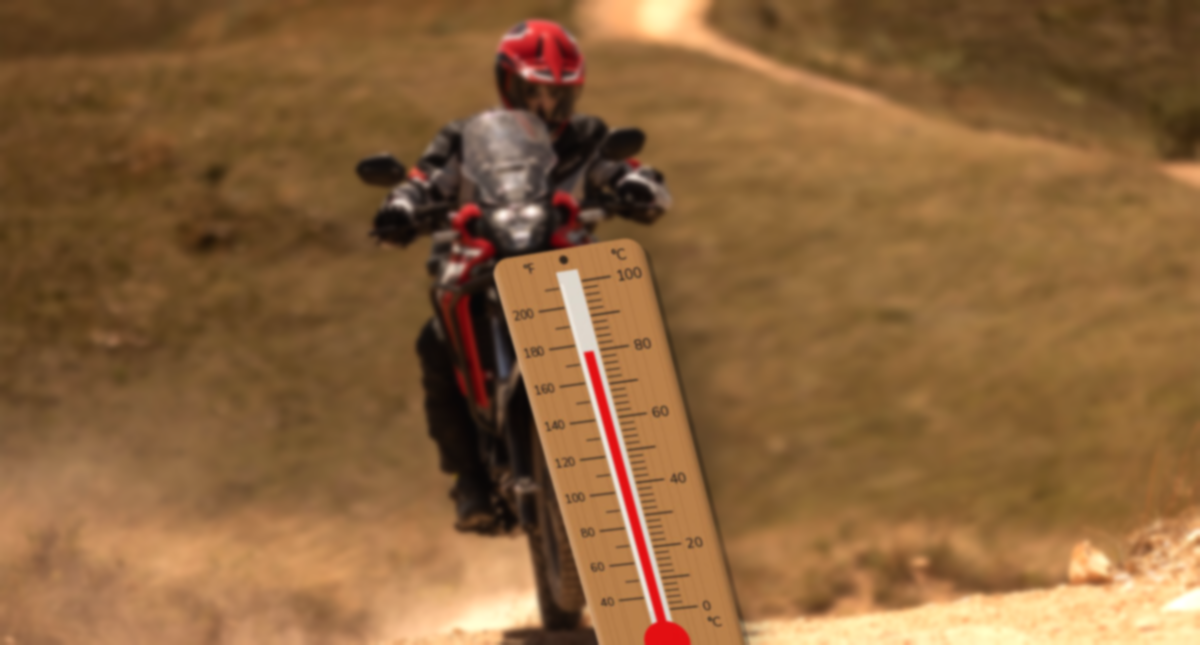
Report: 80 °C
